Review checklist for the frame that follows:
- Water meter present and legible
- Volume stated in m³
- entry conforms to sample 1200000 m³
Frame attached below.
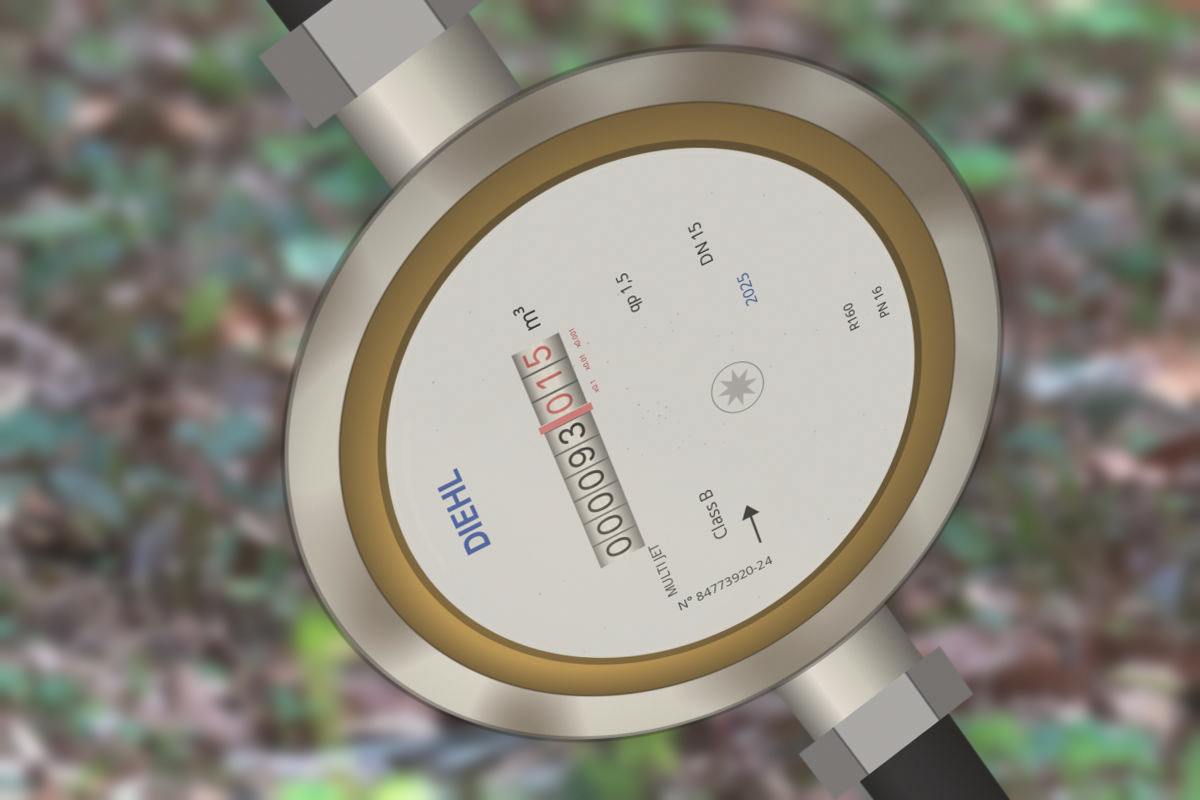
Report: 93.015 m³
